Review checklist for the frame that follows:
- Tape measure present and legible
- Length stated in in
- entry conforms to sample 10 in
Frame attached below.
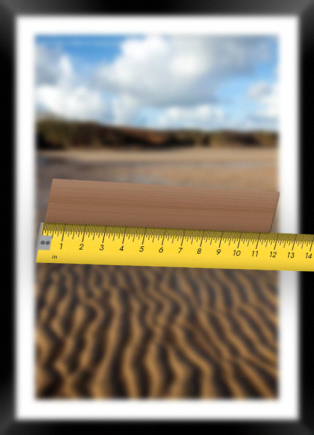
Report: 11.5 in
